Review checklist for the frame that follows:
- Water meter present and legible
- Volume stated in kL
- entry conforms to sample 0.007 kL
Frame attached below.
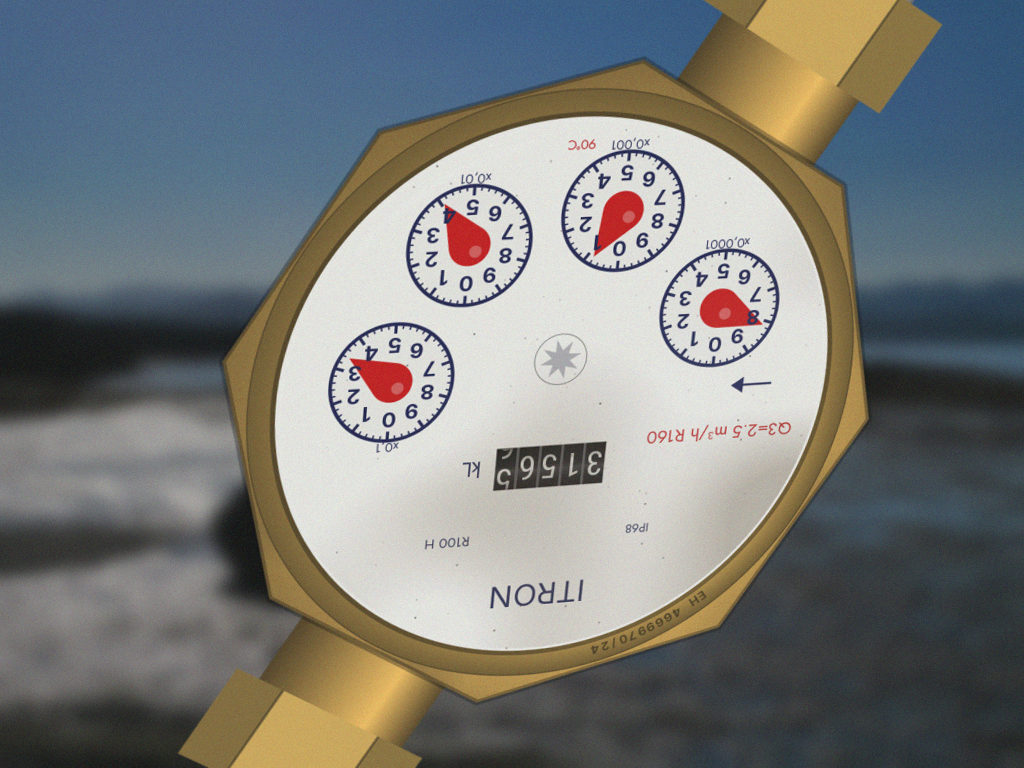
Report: 31565.3408 kL
